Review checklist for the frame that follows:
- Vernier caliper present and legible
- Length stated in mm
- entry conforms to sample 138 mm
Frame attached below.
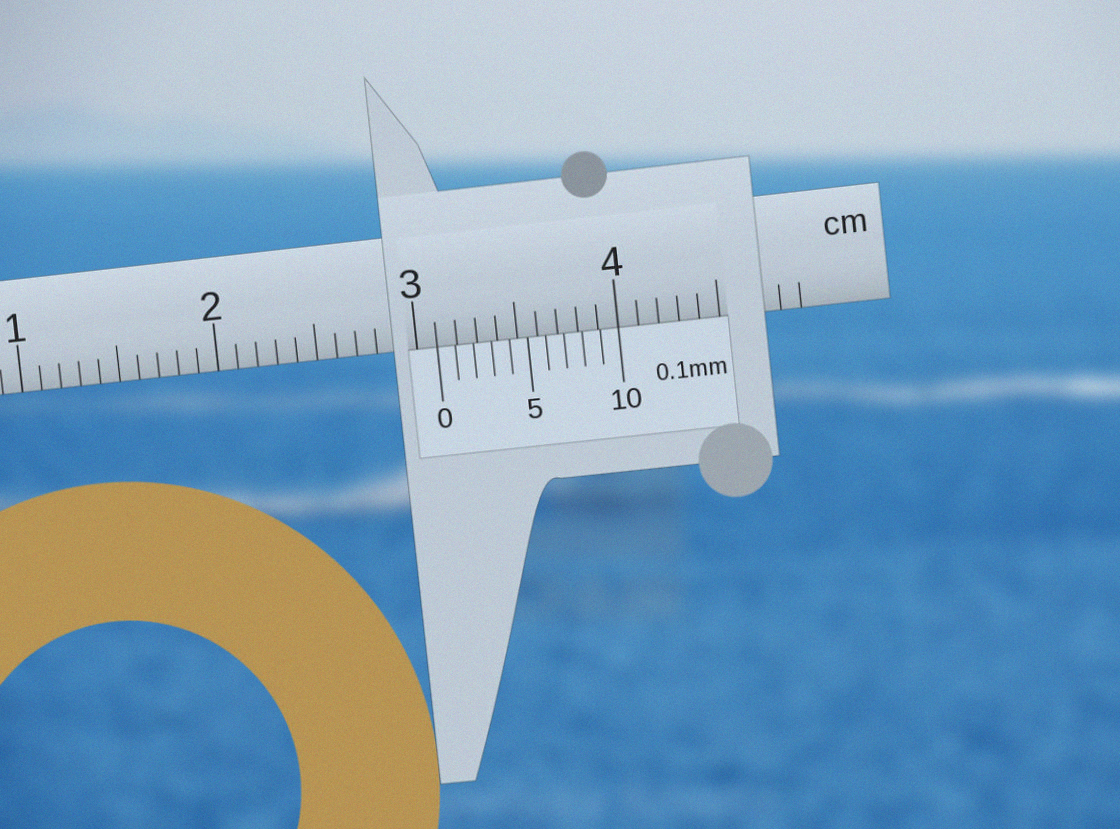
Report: 31.0 mm
